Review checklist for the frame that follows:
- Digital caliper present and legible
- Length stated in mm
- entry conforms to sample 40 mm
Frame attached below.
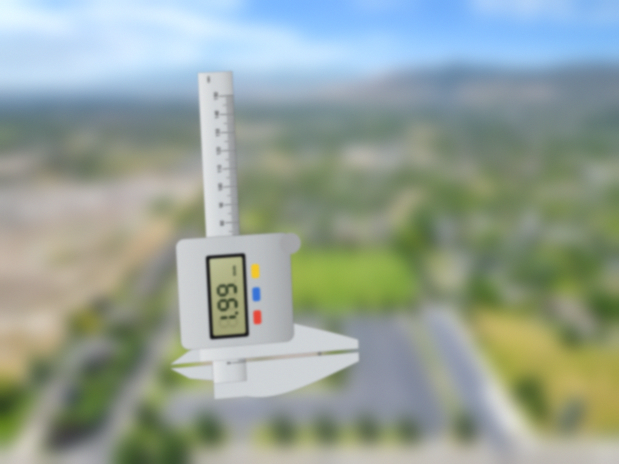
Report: 1.99 mm
